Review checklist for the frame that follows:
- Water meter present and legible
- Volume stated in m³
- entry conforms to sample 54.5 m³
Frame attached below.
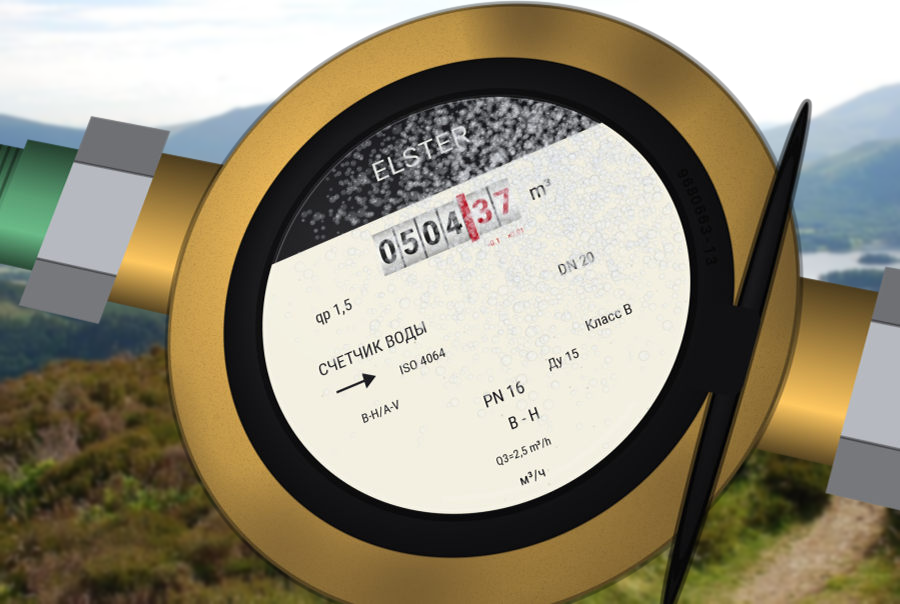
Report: 504.37 m³
